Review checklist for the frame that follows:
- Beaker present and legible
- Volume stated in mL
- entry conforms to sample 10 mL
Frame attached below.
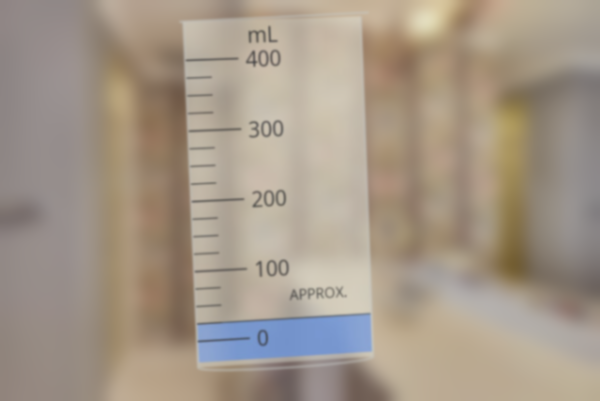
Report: 25 mL
